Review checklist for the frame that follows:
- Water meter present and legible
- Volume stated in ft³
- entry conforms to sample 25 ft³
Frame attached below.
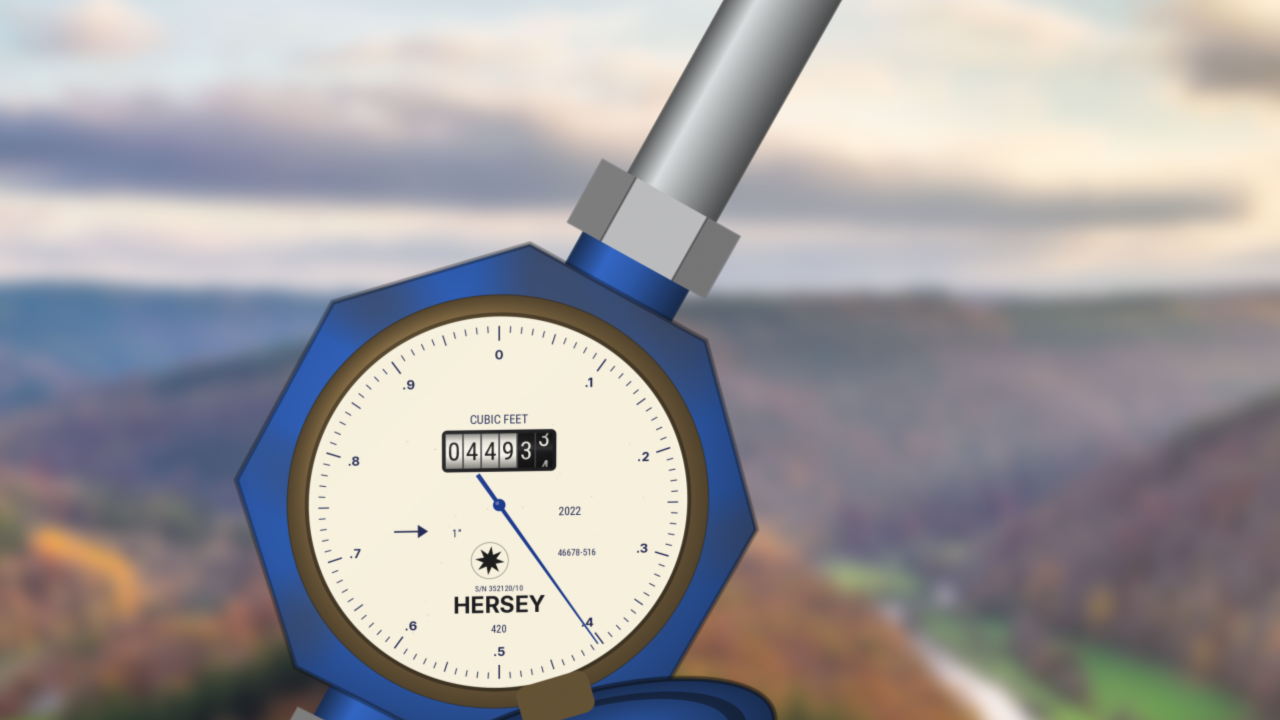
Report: 44933.40 ft³
